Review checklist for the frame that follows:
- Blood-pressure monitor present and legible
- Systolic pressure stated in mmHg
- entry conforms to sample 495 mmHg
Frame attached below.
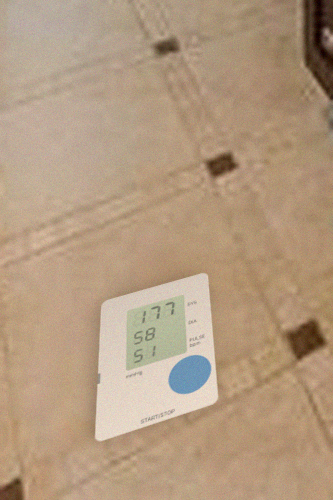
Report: 177 mmHg
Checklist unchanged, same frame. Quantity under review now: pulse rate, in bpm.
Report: 51 bpm
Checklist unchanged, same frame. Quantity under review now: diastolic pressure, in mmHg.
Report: 58 mmHg
